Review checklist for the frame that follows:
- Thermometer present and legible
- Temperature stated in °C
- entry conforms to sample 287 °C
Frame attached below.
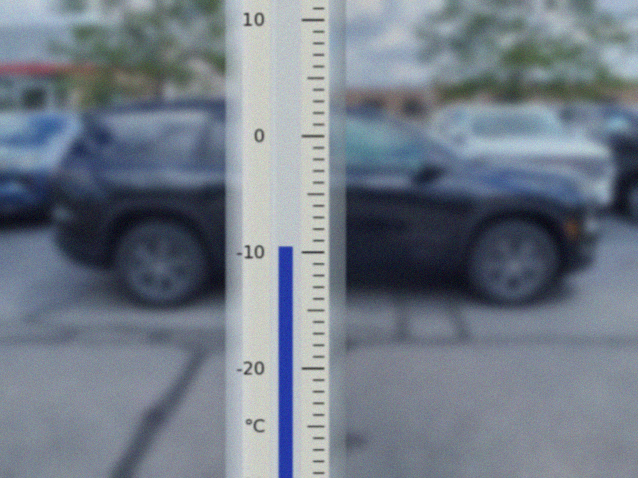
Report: -9.5 °C
